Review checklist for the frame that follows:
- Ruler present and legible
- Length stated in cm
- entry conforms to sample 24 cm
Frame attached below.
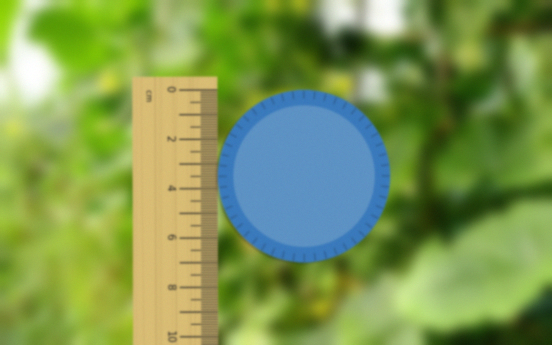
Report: 7 cm
